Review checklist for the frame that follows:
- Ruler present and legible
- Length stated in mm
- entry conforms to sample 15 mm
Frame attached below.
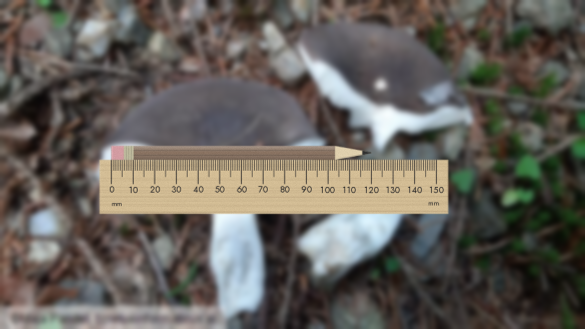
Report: 120 mm
